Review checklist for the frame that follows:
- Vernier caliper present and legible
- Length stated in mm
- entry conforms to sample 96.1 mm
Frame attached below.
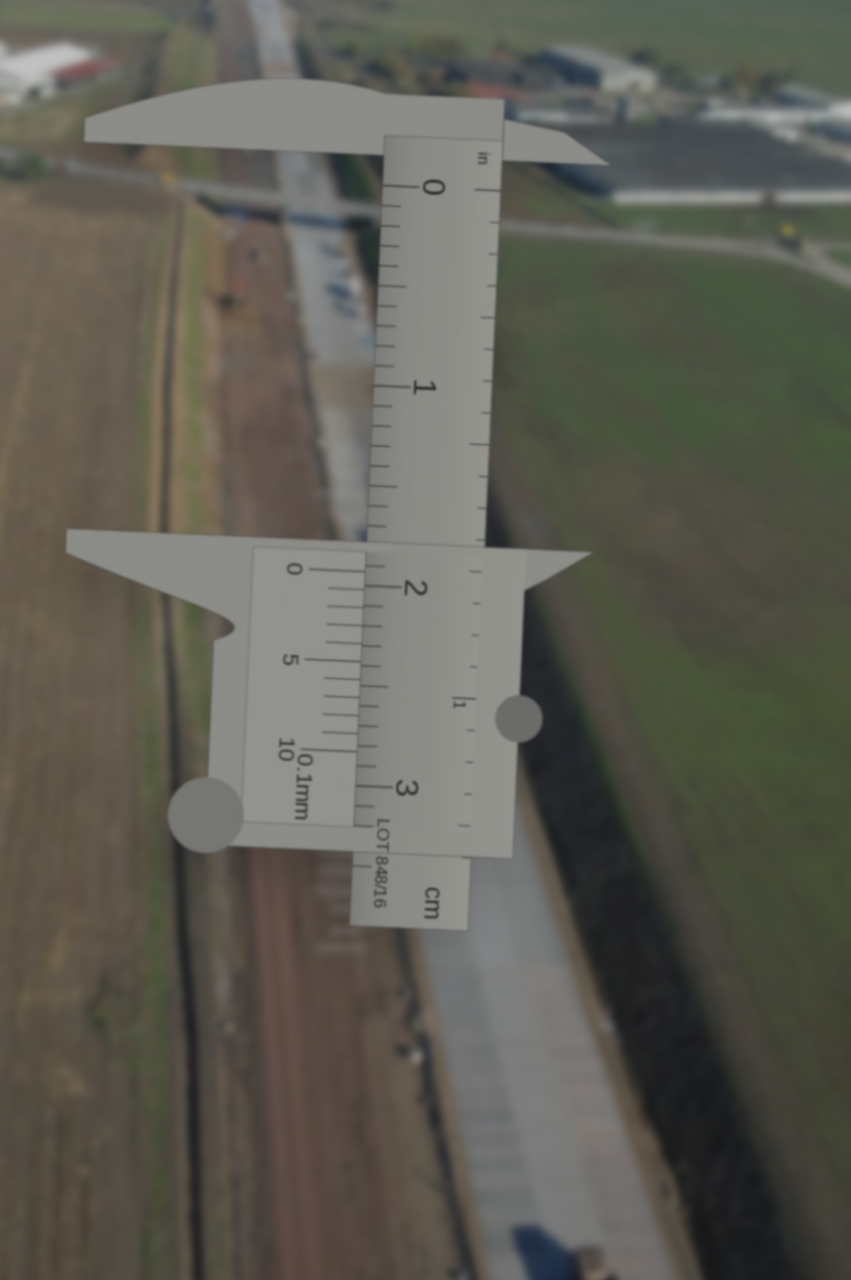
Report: 19.3 mm
